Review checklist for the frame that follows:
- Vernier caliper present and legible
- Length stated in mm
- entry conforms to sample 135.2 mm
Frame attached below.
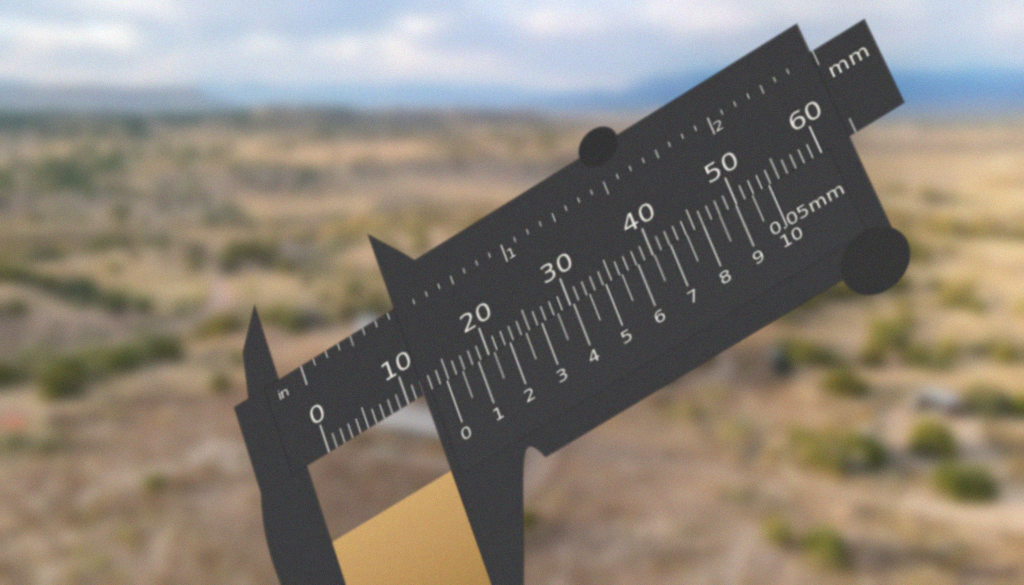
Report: 14.8 mm
